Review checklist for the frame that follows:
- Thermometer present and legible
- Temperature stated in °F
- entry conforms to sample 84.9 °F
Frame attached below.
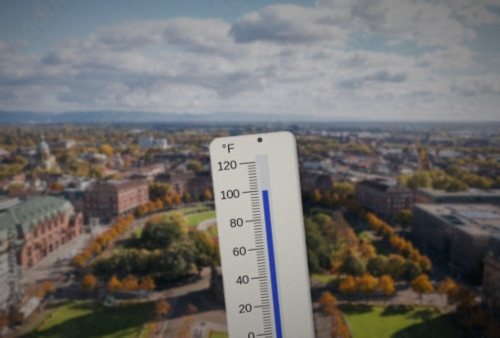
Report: 100 °F
